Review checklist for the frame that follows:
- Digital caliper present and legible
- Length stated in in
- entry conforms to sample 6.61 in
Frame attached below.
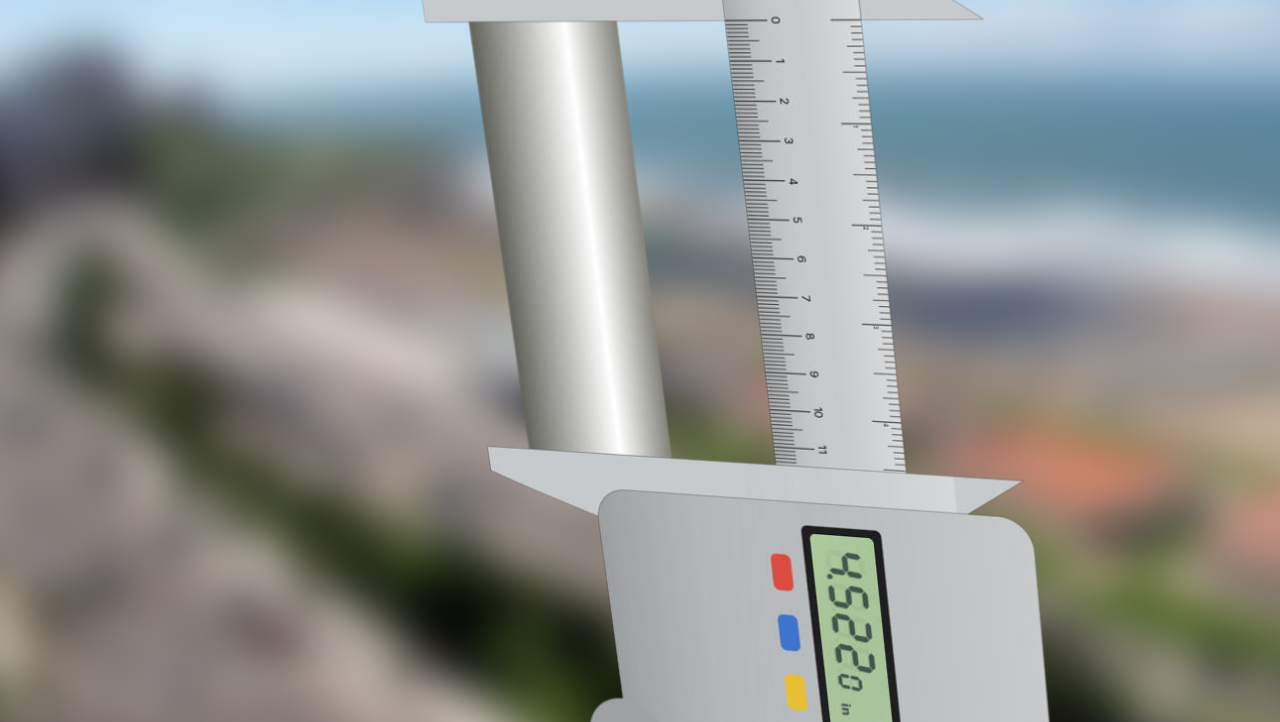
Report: 4.5220 in
